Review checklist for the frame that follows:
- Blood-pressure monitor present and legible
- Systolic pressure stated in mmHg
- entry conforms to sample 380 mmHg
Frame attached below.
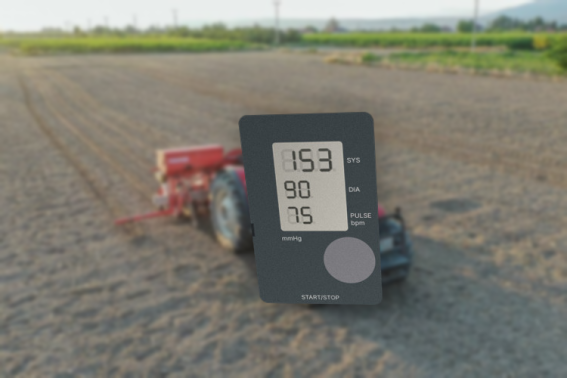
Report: 153 mmHg
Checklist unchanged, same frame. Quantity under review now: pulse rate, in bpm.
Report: 75 bpm
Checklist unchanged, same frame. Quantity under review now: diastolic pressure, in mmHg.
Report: 90 mmHg
